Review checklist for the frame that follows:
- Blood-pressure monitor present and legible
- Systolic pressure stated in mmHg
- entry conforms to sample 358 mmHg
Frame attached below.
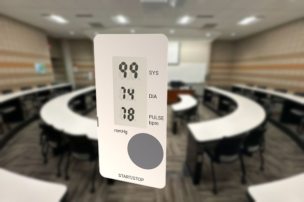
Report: 99 mmHg
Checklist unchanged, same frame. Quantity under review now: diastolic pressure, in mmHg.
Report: 74 mmHg
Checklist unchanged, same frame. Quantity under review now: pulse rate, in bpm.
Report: 78 bpm
